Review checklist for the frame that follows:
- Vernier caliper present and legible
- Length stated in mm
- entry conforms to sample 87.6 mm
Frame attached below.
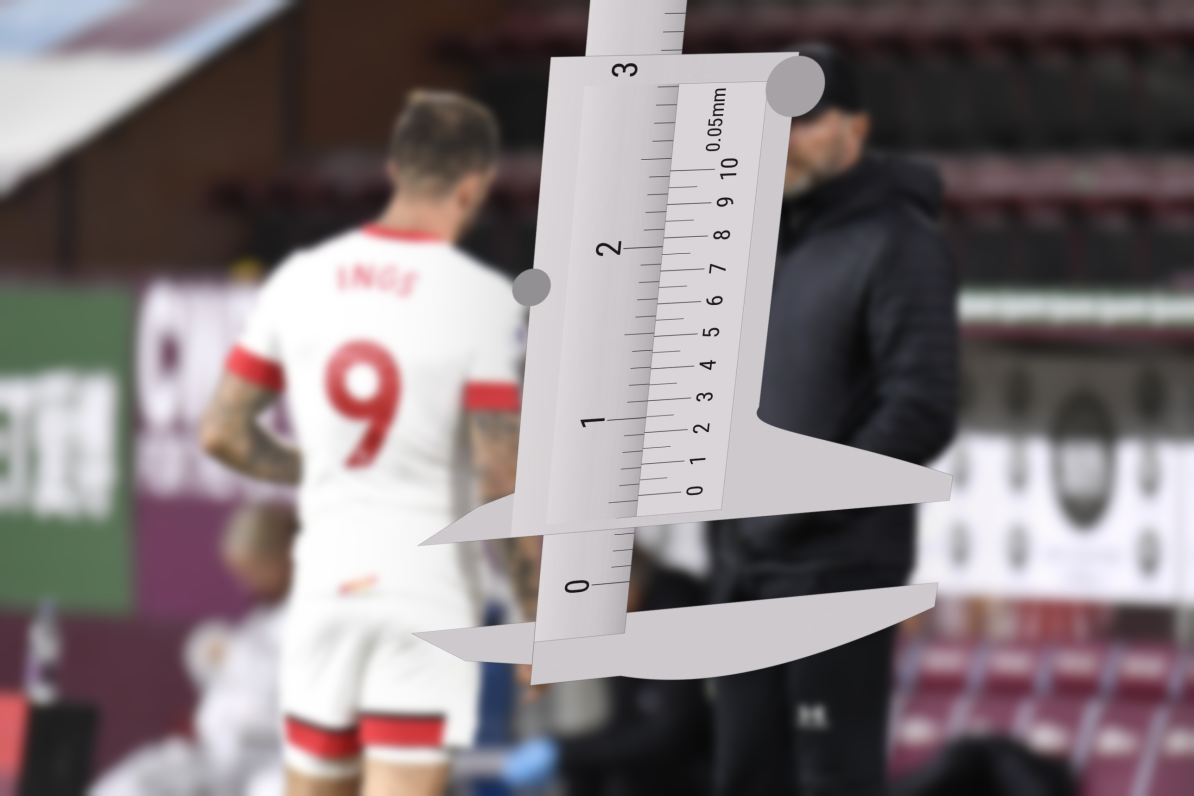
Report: 5.3 mm
